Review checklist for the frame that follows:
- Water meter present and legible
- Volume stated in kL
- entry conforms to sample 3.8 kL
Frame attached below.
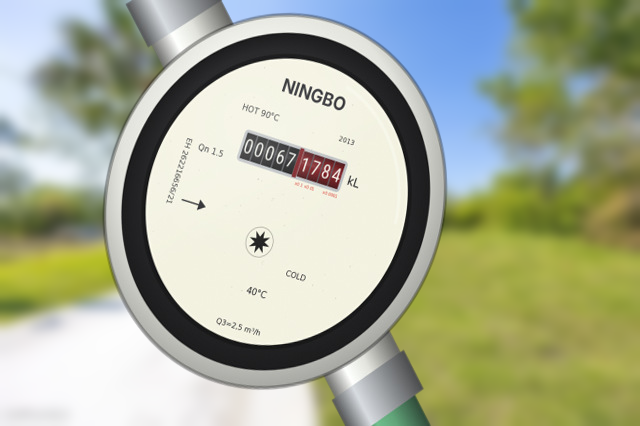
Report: 67.1784 kL
